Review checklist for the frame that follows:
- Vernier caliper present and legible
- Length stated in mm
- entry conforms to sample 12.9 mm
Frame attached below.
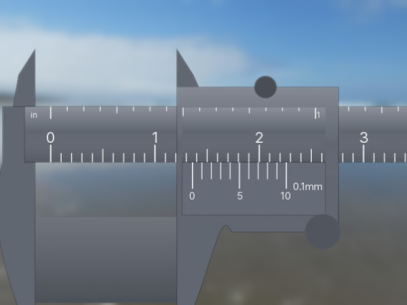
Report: 13.6 mm
